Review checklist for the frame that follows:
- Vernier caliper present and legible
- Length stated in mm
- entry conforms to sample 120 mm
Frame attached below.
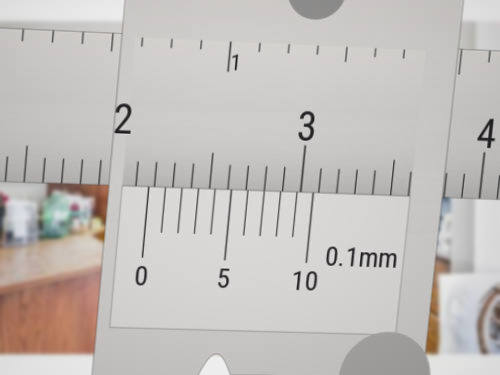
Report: 21.7 mm
